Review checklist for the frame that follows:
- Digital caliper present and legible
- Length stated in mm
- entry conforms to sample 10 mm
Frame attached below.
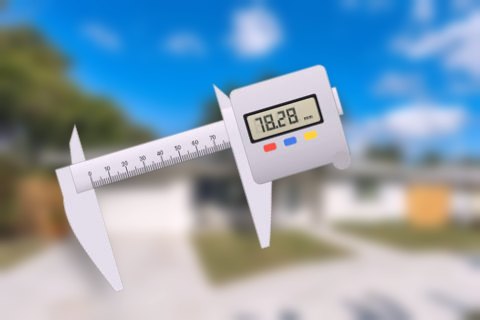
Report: 78.28 mm
